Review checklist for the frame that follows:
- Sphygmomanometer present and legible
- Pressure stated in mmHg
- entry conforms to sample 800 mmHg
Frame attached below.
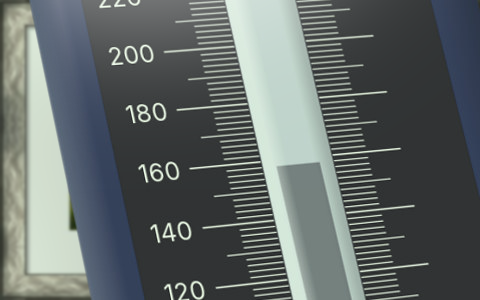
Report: 158 mmHg
